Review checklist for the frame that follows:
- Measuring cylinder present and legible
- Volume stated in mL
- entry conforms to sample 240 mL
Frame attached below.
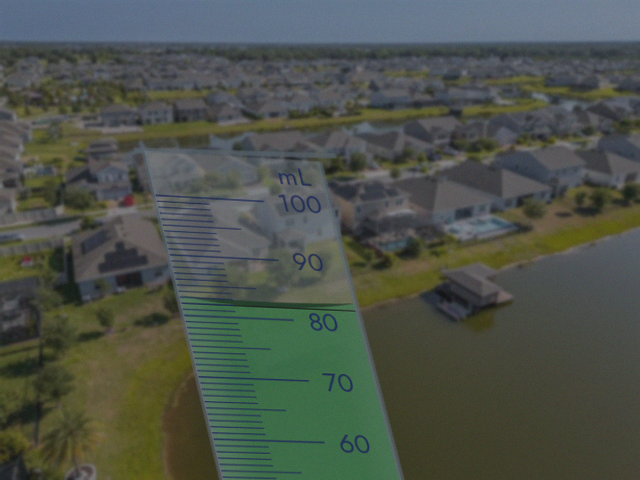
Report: 82 mL
